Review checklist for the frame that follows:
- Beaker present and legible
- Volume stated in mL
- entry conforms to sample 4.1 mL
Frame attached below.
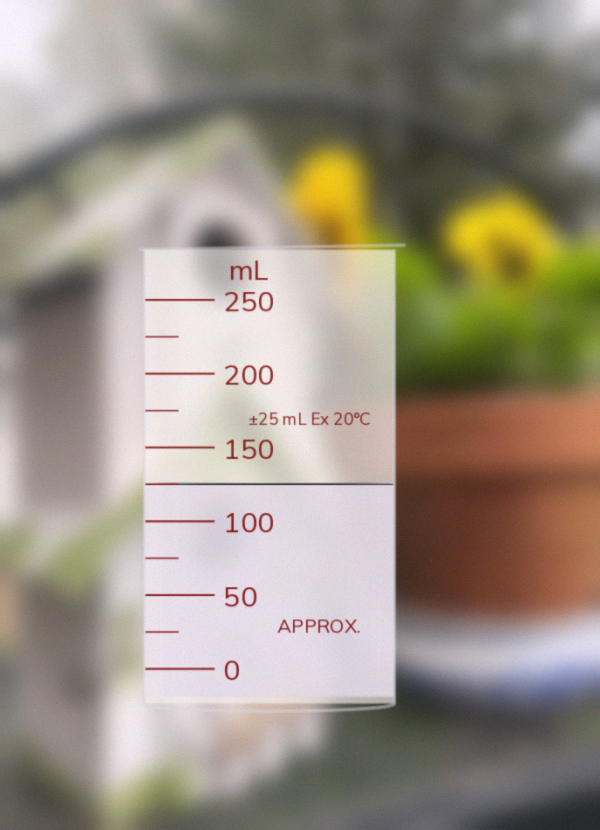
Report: 125 mL
